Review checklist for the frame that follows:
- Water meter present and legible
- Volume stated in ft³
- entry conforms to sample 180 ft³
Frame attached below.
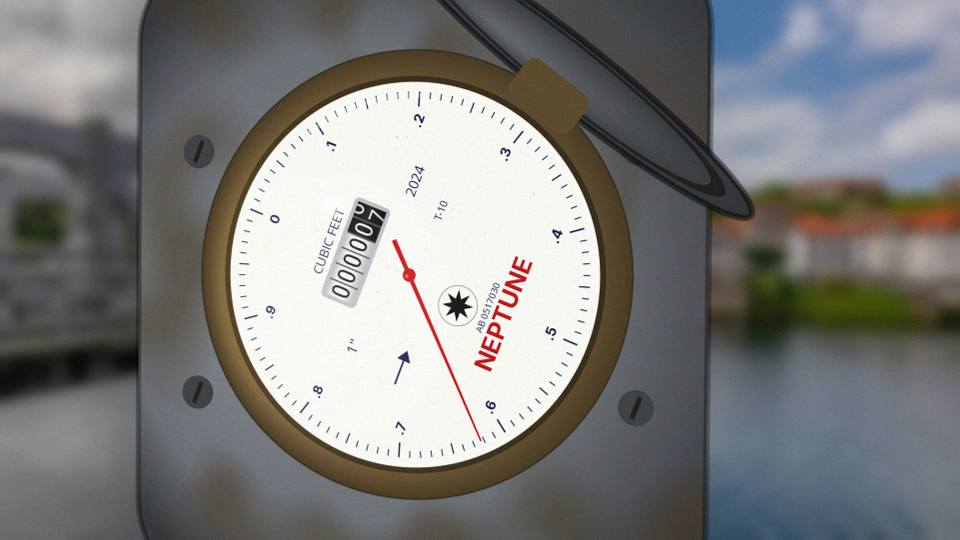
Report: 6.62 ft³
